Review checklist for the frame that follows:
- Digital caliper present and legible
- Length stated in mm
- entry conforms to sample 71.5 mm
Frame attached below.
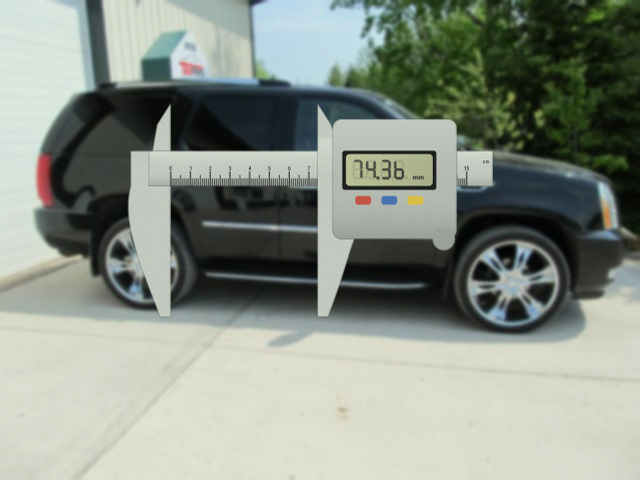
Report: 74.36 mm
